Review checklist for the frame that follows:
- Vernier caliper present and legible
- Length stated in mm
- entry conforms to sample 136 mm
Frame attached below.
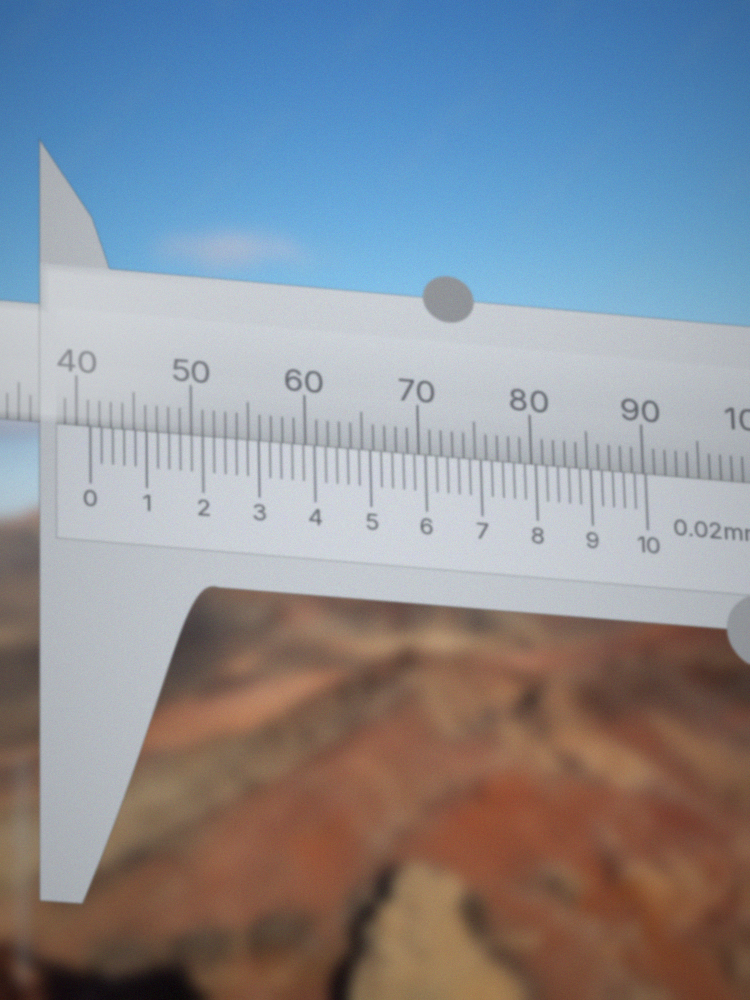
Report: 41.2 mm
